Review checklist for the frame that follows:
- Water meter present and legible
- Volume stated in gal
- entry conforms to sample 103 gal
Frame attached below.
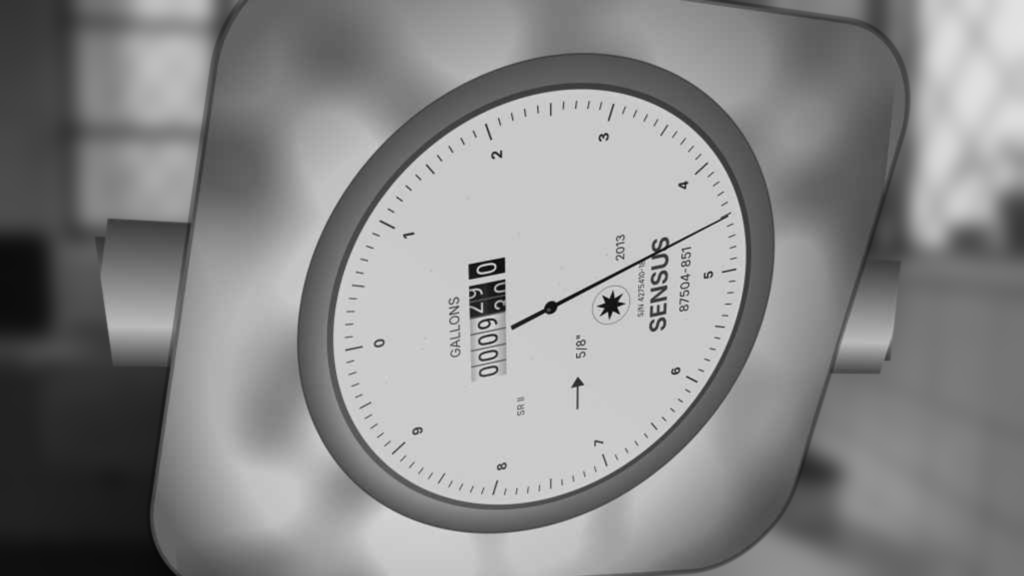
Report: 9294.5 gal
